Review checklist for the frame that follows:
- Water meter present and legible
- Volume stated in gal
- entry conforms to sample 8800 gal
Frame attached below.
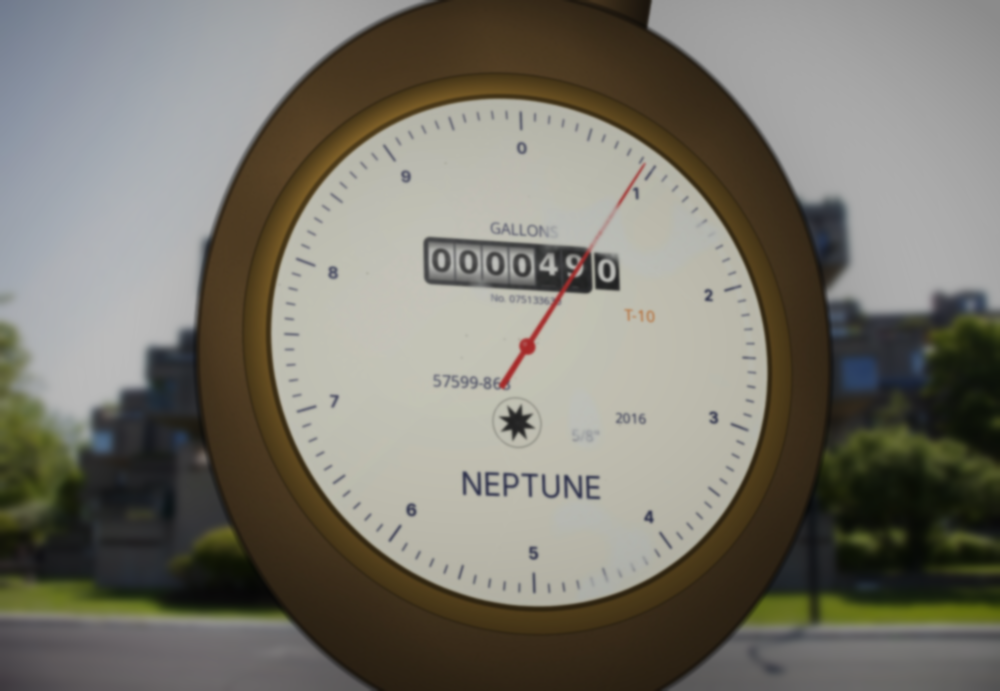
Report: 490.9 gal
